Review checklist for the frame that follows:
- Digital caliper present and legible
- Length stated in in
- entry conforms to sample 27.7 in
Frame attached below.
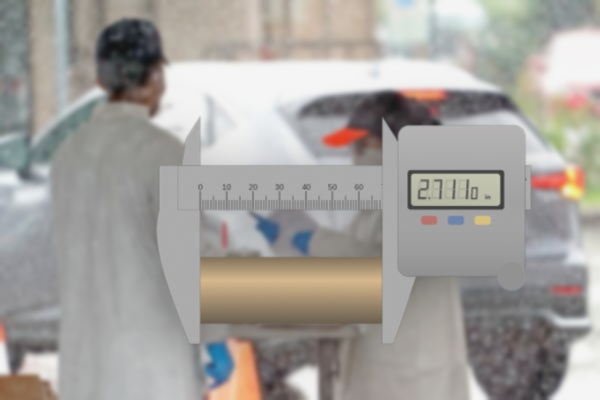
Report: 2.7110 in
